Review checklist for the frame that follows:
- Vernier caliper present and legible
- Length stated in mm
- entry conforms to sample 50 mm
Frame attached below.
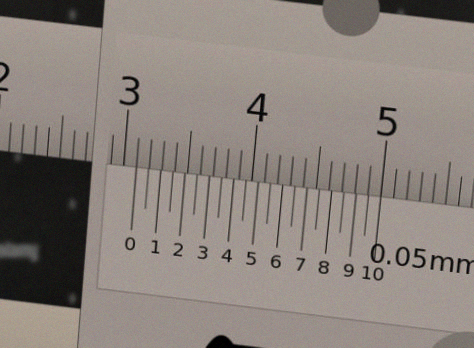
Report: 31.0 mm
